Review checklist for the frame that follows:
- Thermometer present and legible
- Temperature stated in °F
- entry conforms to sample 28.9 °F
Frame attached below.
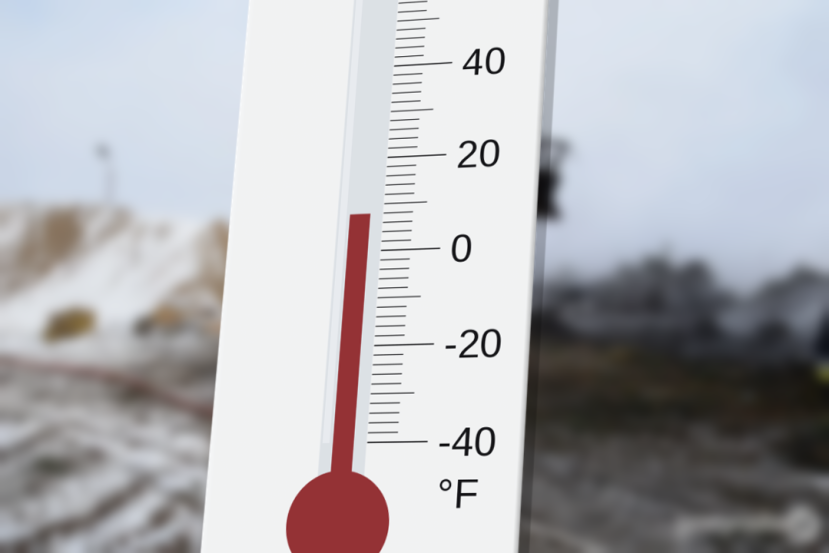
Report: 8 °F
